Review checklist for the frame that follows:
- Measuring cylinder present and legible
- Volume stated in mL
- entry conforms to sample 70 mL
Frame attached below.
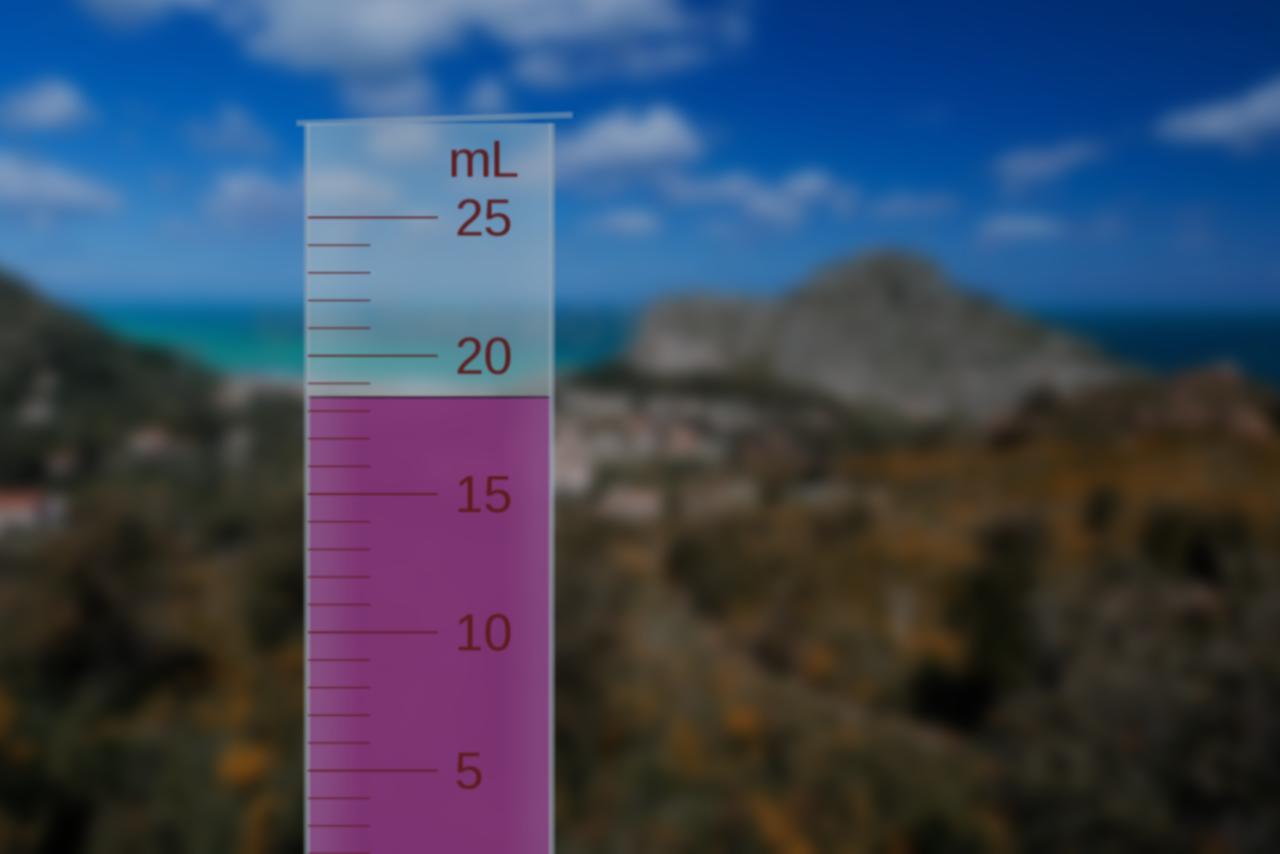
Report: 18.5 mL
